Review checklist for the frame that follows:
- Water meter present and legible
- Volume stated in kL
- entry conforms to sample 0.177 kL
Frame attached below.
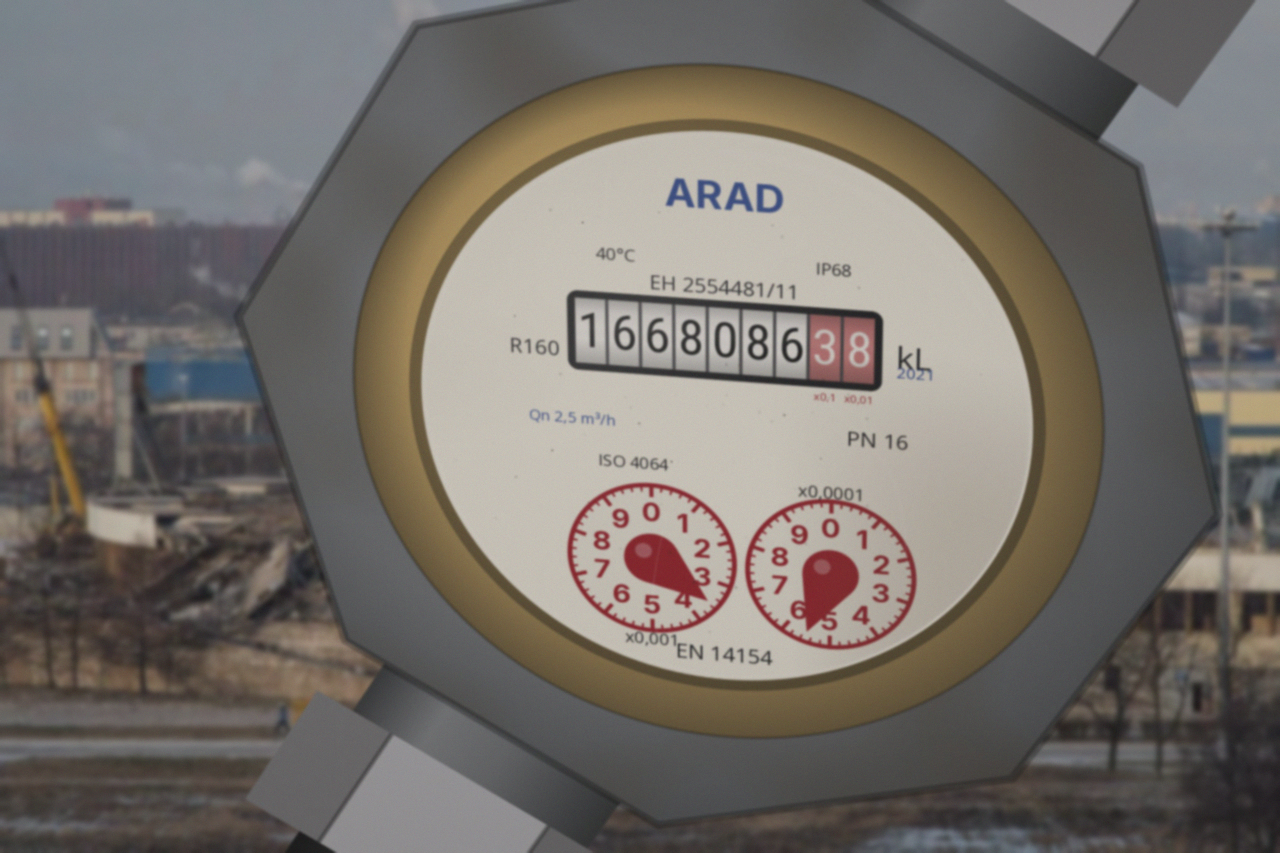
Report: 1668086.3835 kL
